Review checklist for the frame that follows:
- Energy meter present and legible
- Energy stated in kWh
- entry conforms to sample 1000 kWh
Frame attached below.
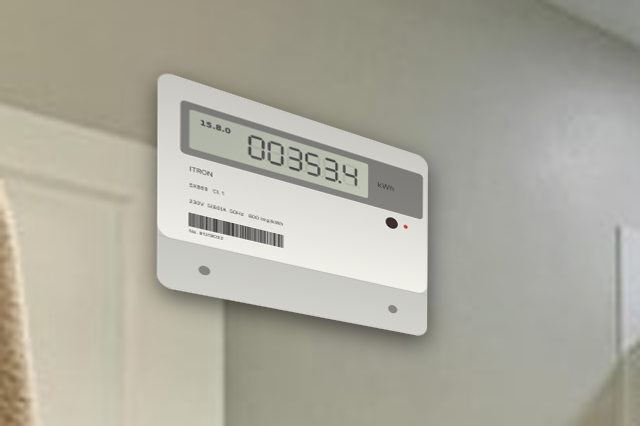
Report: 353.4 kWh
